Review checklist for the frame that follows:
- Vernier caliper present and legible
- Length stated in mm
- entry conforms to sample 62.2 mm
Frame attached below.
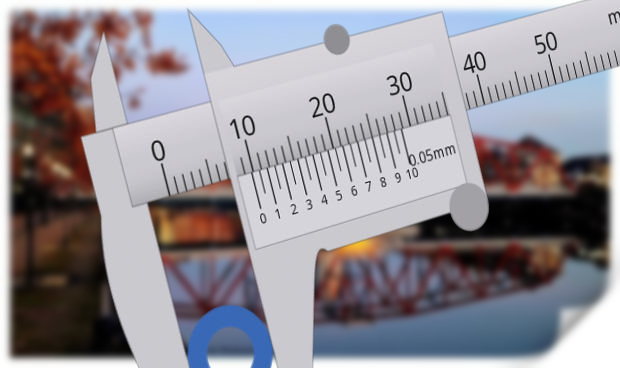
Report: 9.8 mm
